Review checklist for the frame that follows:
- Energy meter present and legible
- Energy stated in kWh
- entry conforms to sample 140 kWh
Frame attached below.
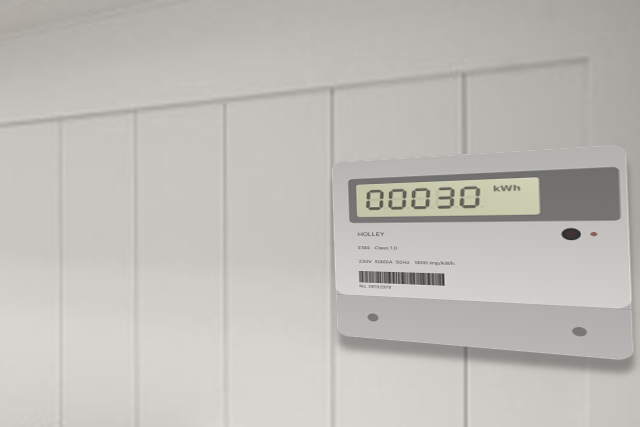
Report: 30 kWh
